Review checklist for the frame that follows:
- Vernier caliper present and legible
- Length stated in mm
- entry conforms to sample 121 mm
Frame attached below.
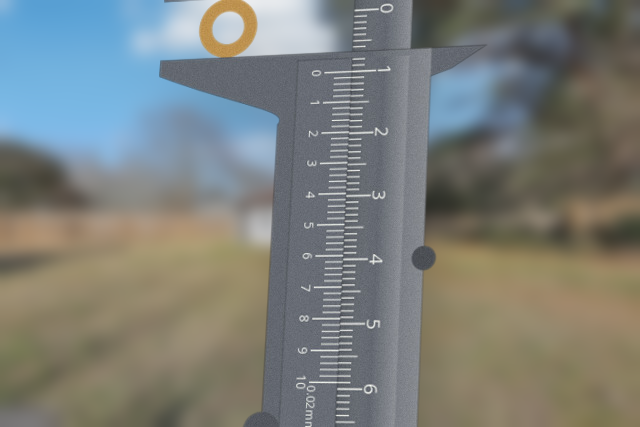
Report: 10.0 mm
